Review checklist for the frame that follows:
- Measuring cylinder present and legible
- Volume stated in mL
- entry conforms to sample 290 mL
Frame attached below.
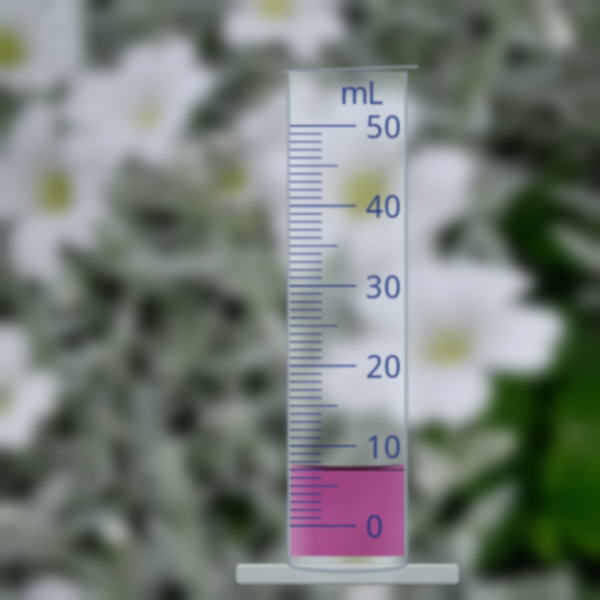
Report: 7 mL
